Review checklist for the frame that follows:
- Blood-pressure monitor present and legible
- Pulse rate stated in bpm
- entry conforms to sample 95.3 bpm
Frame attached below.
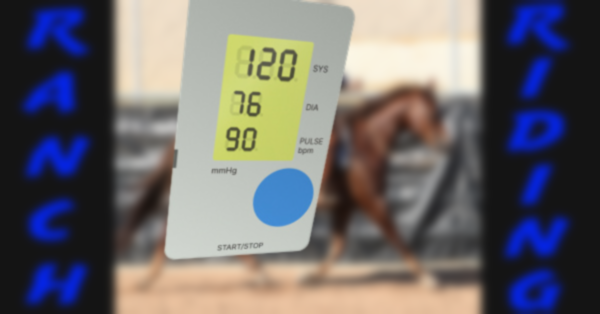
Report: 90 bpm
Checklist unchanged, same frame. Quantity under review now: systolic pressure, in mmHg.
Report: 120 mmHg
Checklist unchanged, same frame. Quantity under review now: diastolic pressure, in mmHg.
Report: 76 mmHg
